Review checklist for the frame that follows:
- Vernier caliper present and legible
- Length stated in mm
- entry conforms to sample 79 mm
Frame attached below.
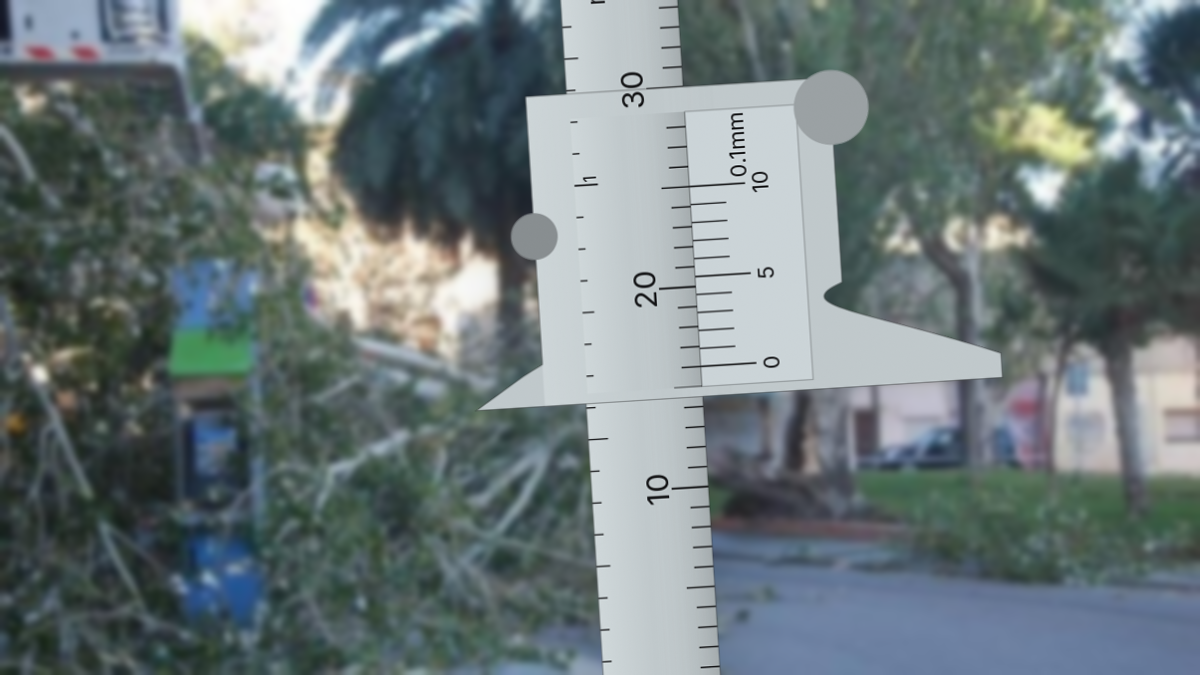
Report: 16.0 mm
